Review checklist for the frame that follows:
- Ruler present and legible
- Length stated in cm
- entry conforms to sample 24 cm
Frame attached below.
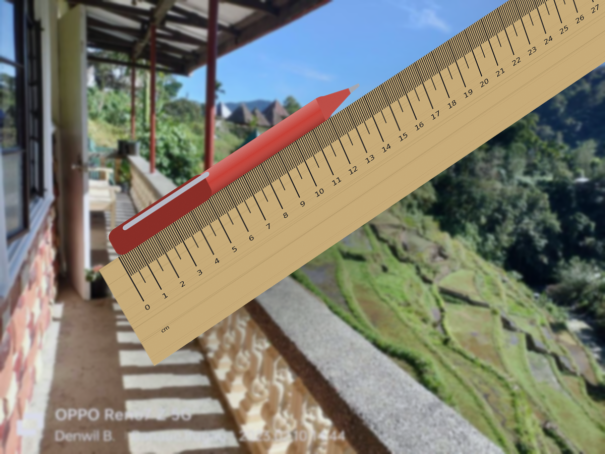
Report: 14 cm
